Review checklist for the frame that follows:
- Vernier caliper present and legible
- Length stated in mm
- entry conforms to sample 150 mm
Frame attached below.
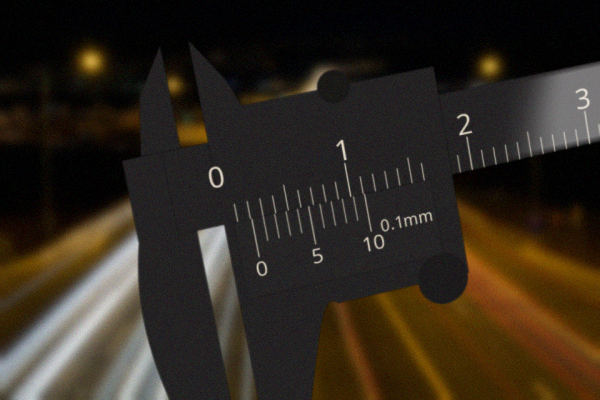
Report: 2.1 mm
